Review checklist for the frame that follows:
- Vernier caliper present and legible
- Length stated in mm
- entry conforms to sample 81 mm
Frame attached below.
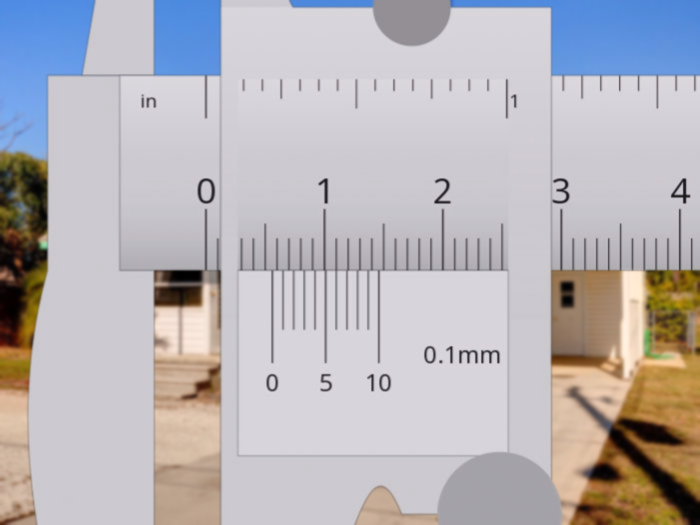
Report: 5.6 mm
